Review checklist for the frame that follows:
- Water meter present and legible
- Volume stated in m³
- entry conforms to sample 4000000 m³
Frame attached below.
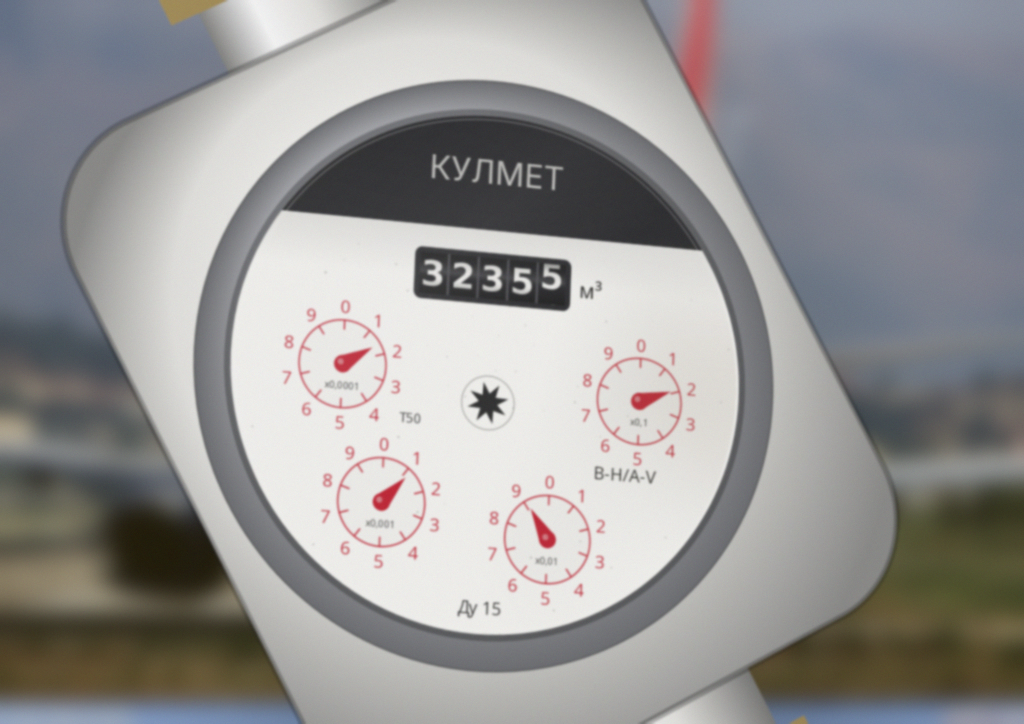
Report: 32355.1911 m³
